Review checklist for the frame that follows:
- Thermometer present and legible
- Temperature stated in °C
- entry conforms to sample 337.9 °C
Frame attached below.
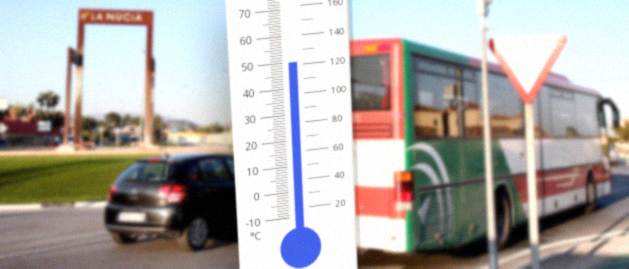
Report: 50 °C
